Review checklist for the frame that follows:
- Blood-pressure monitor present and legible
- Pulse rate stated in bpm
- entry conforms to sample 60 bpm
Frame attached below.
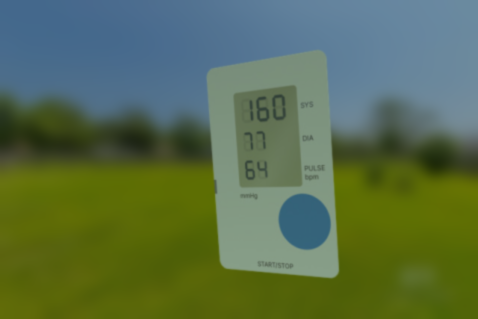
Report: 64 bpm
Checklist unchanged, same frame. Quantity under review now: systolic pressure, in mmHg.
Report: 160 mmHg
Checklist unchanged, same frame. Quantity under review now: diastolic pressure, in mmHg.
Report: 77 mmHg
